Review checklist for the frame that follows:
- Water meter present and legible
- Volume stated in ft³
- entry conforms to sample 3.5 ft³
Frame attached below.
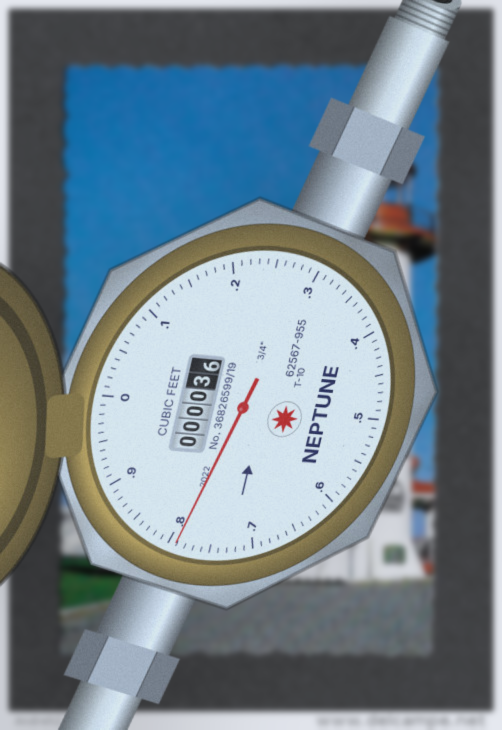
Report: 35.79 ft³
